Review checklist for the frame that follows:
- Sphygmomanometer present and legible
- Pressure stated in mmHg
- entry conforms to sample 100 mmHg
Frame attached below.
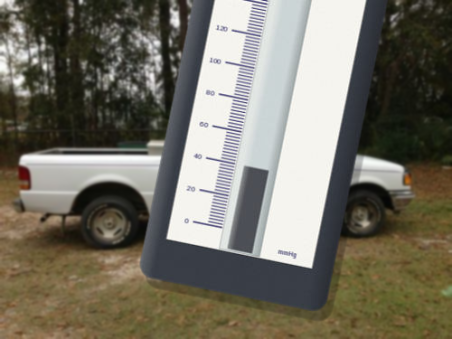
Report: 40 mmHg
